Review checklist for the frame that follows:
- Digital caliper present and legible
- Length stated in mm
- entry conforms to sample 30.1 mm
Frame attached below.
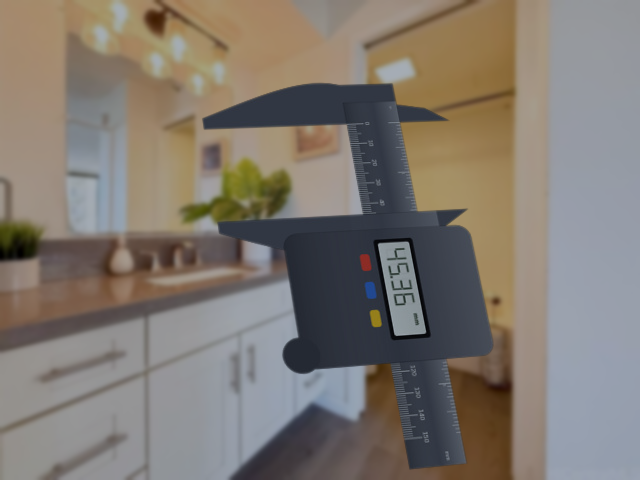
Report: 45.36 mm
